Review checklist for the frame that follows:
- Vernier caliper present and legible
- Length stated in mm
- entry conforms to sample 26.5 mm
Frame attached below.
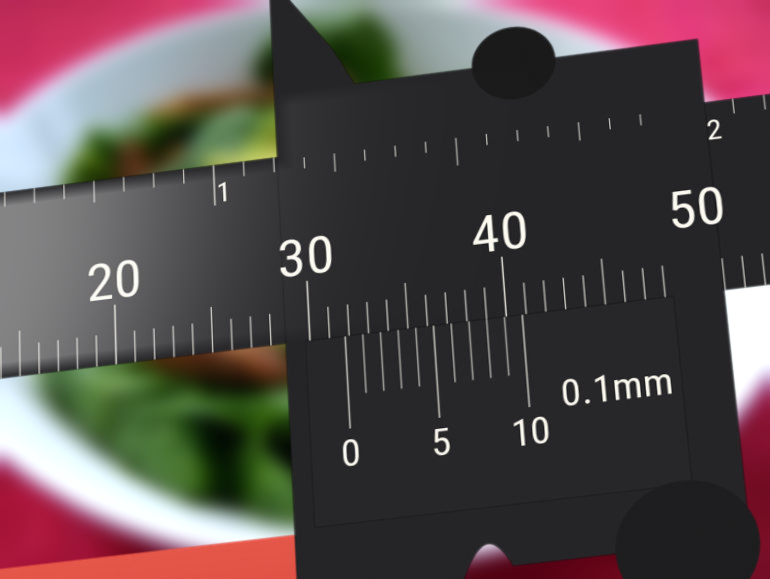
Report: 31.8 mm
